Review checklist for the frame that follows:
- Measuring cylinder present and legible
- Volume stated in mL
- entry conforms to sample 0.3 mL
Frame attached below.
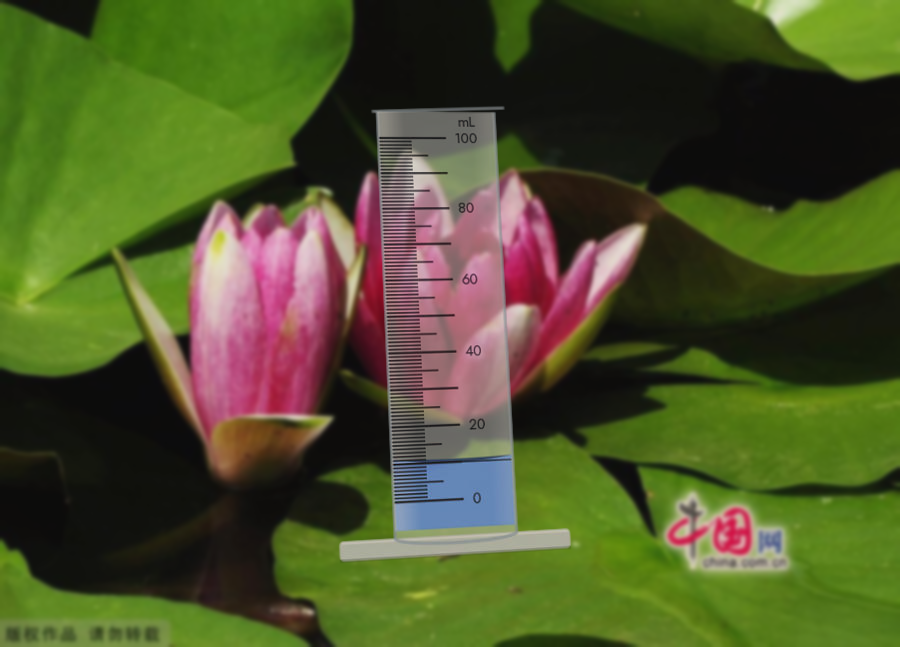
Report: 10 mL
